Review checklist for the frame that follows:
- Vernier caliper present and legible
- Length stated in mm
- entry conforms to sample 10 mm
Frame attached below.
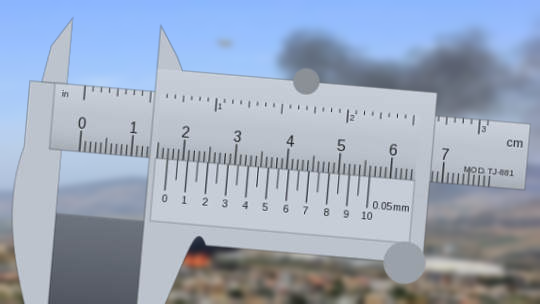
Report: 17.0 mm
